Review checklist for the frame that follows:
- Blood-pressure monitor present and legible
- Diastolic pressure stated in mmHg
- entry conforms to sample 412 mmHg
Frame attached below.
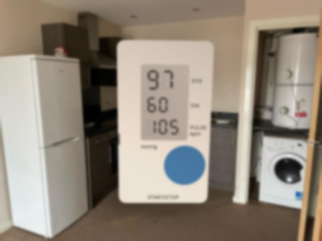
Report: 60 mmHg
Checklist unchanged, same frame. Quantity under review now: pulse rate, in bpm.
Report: 105 bpm
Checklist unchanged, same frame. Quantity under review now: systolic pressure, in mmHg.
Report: 97 mmHg
